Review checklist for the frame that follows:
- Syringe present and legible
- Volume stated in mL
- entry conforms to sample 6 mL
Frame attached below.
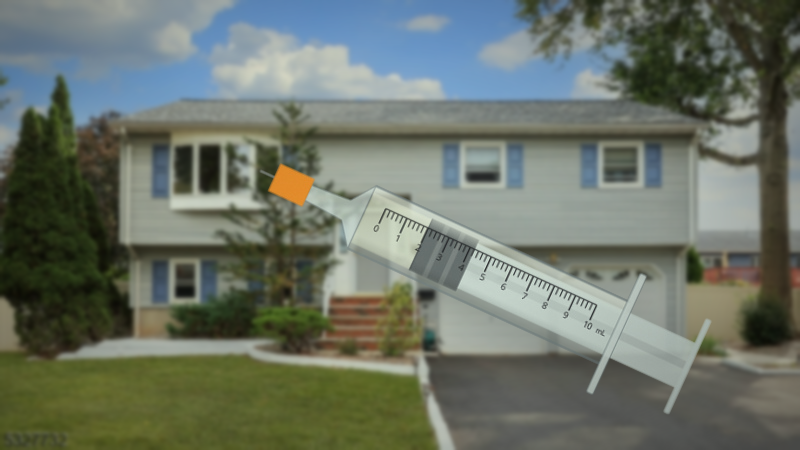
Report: 2 mL
